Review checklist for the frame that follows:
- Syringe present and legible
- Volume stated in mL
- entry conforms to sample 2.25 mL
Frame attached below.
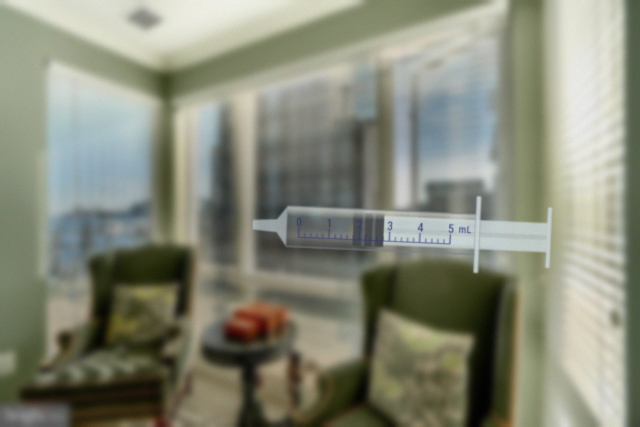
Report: 1.8 mL
